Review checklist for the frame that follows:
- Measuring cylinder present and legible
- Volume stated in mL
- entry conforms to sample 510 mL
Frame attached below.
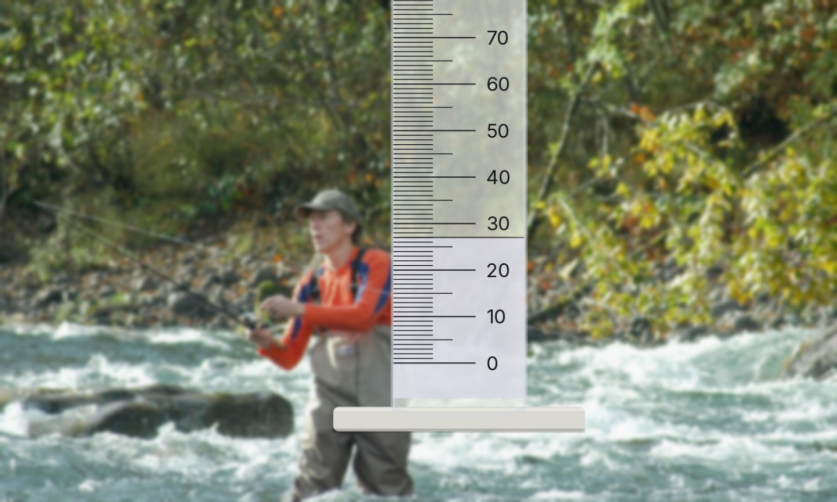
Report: 27 mL
